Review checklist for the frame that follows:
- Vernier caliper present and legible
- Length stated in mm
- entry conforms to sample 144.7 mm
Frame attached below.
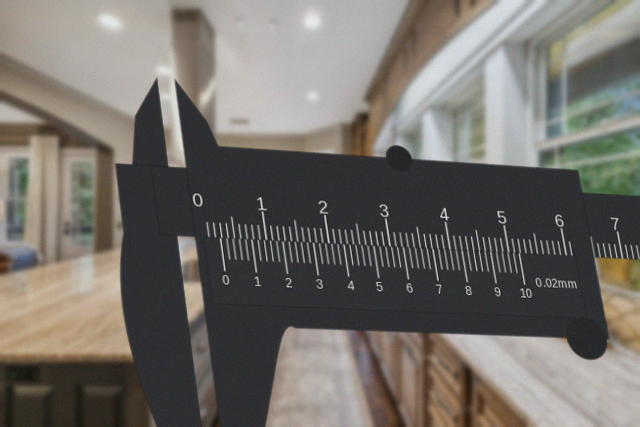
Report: 2.8 mm
